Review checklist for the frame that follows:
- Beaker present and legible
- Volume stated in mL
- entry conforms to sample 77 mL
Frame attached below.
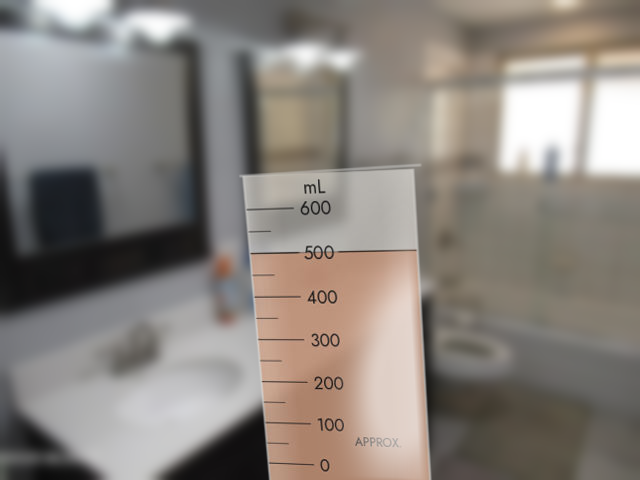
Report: 500 mL
